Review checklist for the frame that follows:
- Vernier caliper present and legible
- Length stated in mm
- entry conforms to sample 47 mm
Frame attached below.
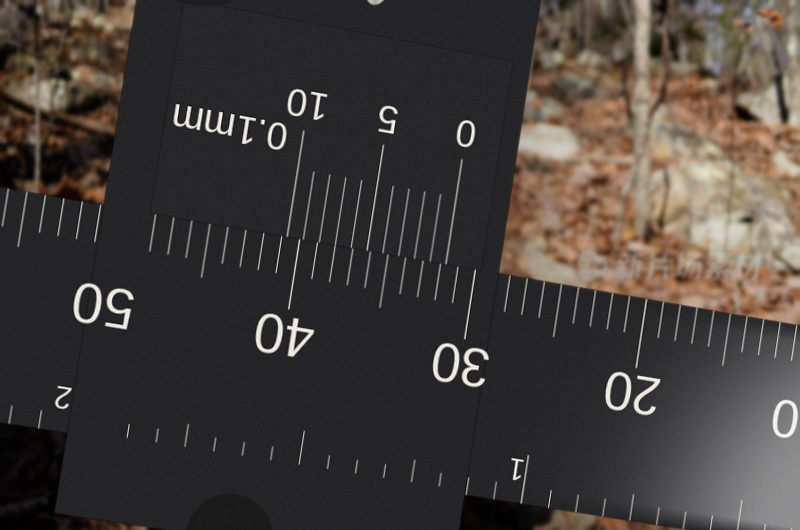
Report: 31.7 mm
